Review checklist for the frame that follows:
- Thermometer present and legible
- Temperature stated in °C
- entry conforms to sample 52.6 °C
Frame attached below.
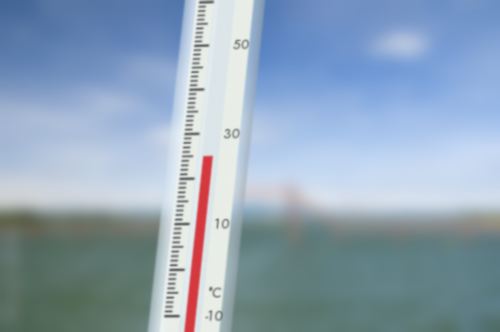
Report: 25 °C
